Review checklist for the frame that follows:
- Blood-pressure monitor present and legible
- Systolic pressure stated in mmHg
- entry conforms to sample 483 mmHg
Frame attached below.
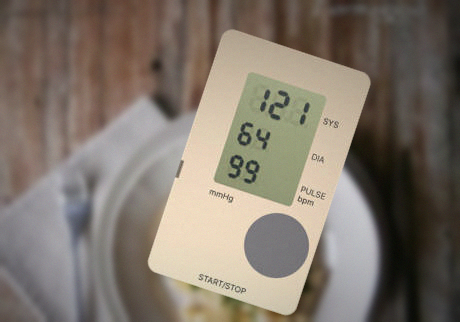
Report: 121 mmHg
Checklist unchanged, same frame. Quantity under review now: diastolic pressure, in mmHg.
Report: 64 mmHg
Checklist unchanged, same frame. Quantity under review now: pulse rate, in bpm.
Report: 99 bpm
